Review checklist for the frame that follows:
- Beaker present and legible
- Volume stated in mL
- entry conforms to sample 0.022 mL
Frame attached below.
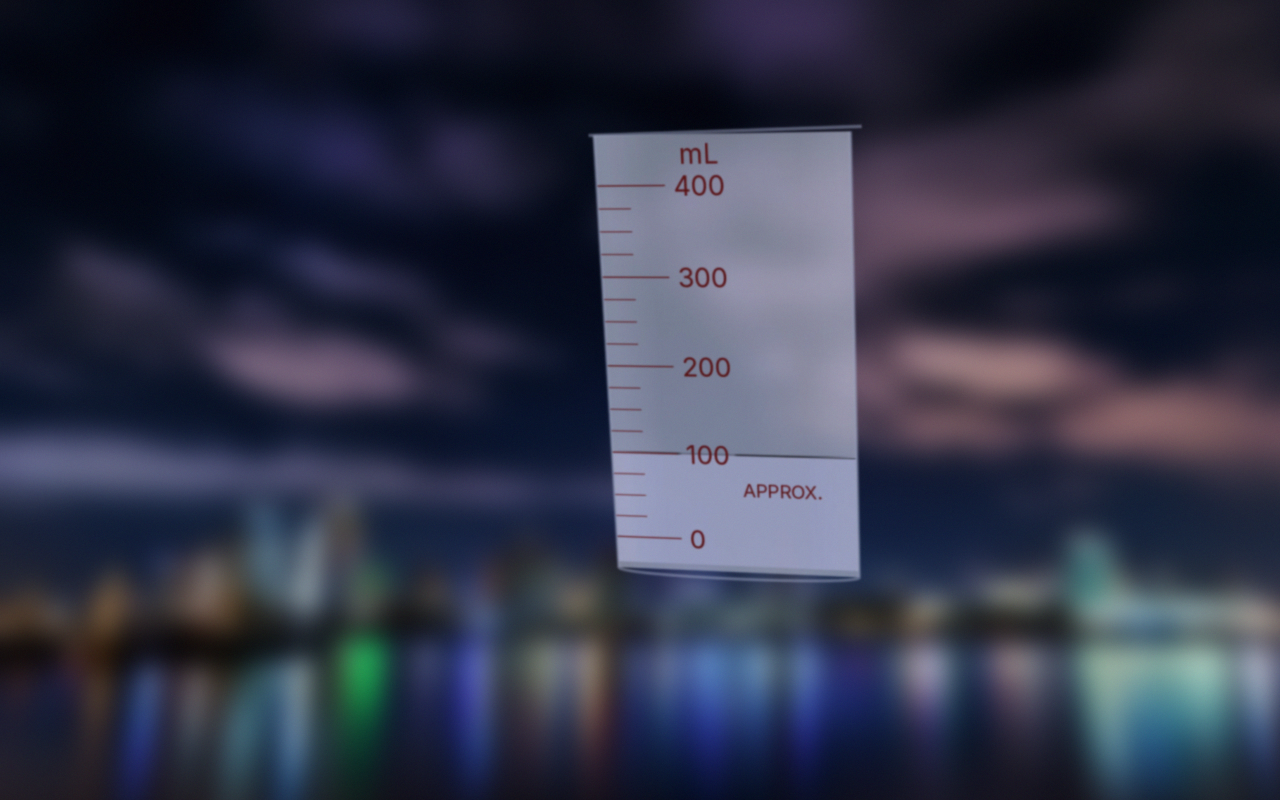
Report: 100 mL
